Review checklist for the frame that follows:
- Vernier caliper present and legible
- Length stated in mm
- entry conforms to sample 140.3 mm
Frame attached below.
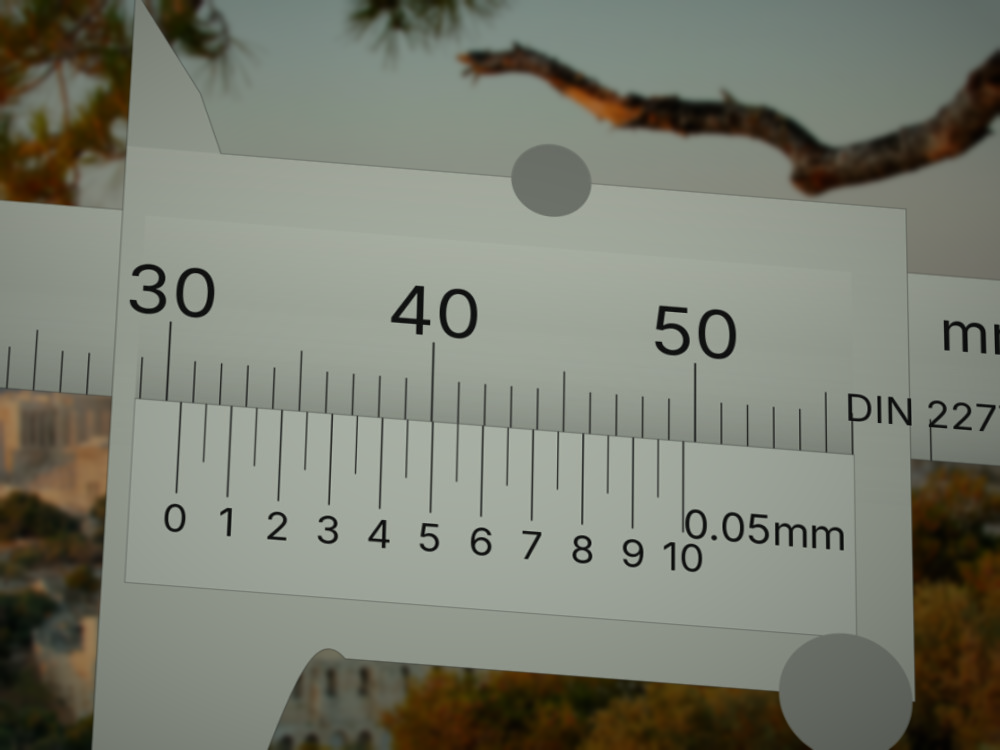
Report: 30.55 mm
